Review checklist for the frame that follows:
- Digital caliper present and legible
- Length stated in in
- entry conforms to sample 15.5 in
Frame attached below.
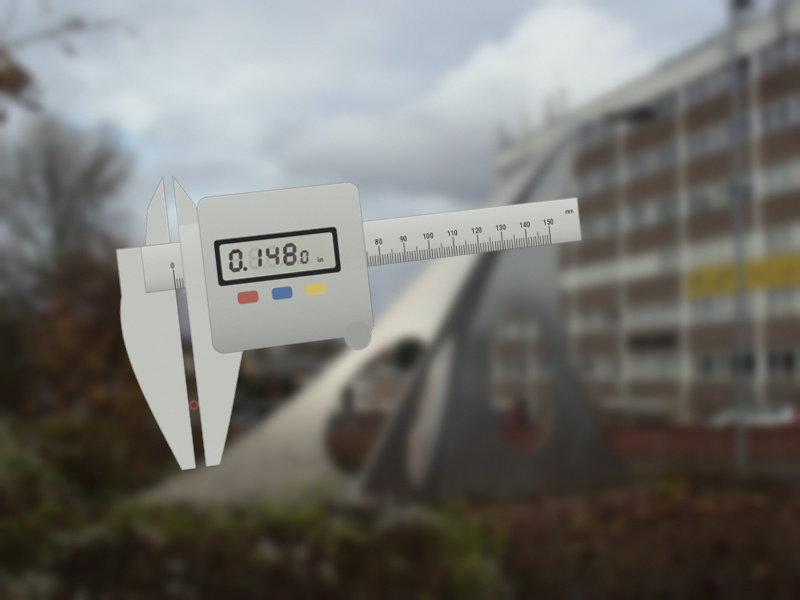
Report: 0.1480 in
